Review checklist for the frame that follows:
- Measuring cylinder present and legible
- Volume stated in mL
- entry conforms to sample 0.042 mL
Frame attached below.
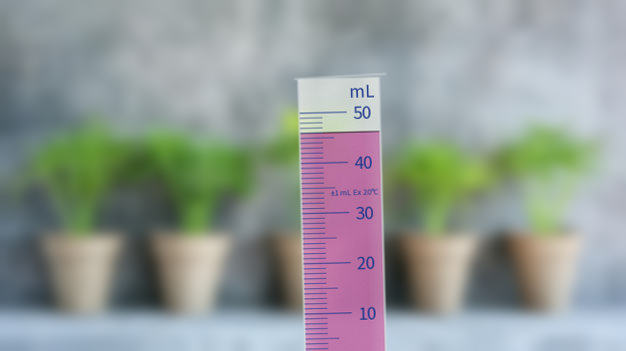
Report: 46 mL
